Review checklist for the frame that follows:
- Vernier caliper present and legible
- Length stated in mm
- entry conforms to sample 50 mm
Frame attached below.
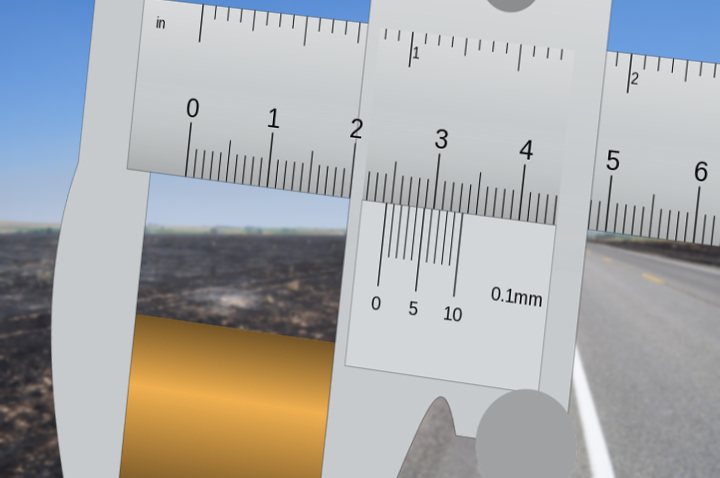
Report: 24.4 mm
